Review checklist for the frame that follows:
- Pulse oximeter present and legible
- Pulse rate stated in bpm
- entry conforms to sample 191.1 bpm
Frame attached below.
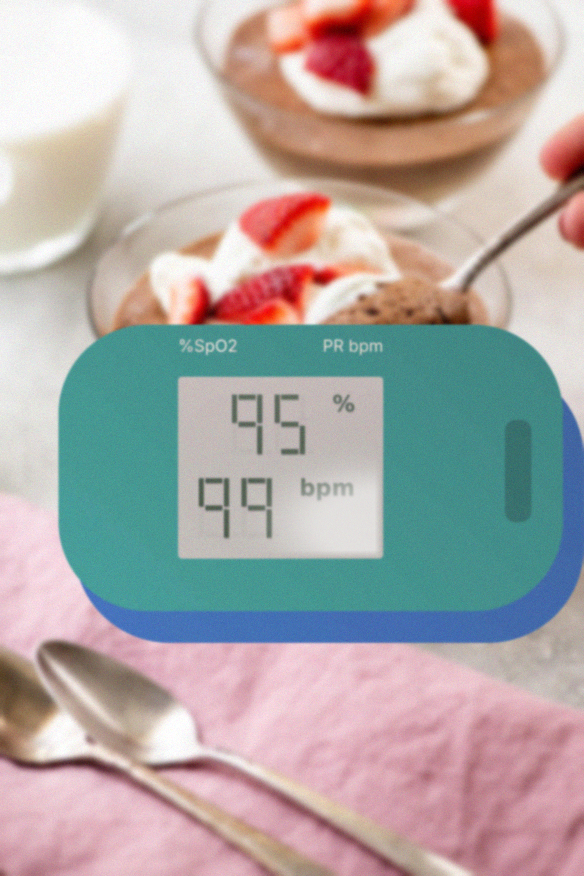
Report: 99 bpm
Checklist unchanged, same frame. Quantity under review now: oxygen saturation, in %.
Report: 95 %
